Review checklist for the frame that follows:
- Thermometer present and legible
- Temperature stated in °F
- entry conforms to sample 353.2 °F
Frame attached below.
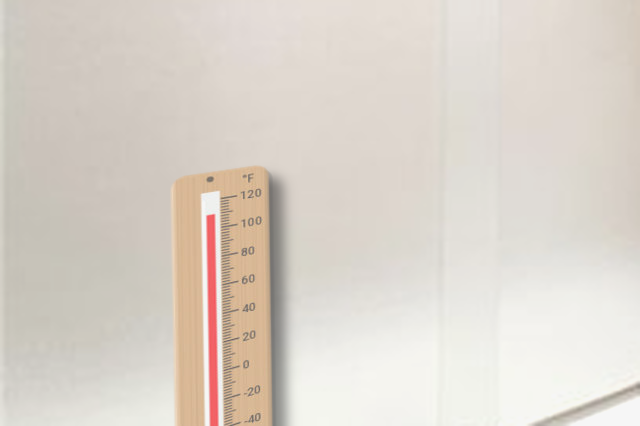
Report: 110 °F
